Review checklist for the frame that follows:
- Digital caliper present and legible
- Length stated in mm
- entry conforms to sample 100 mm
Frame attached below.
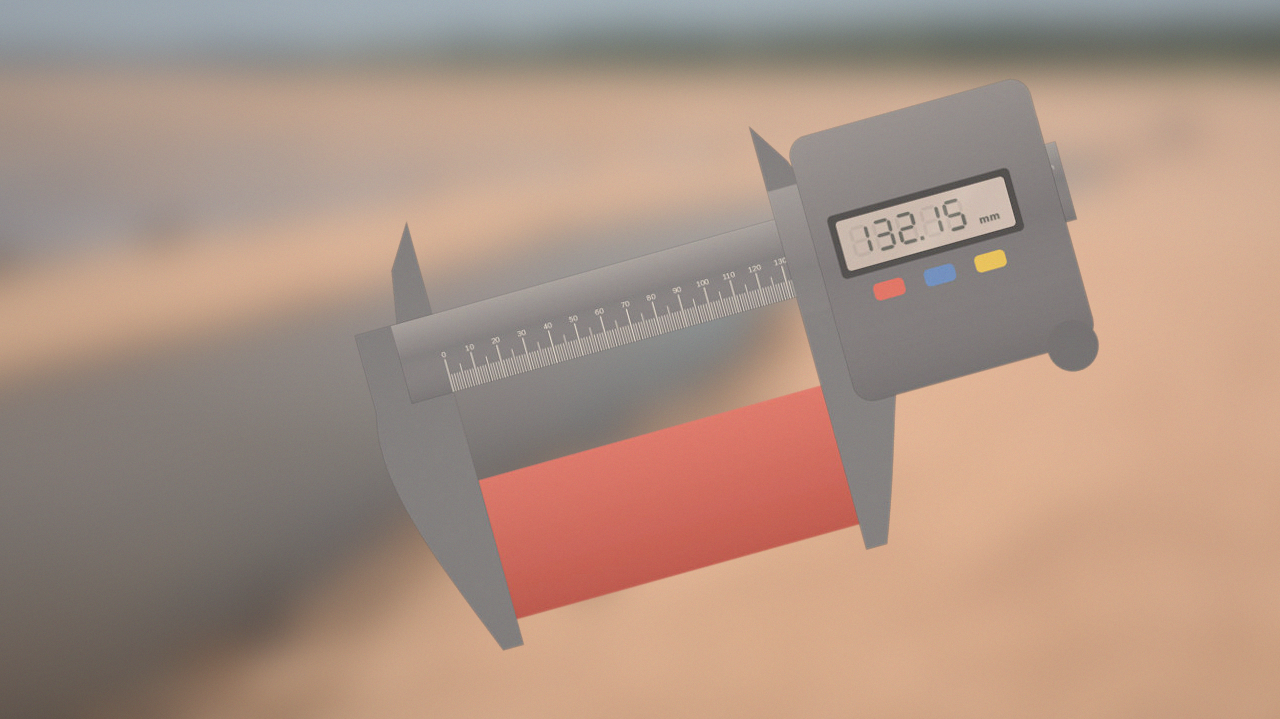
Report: 132.15 mm
